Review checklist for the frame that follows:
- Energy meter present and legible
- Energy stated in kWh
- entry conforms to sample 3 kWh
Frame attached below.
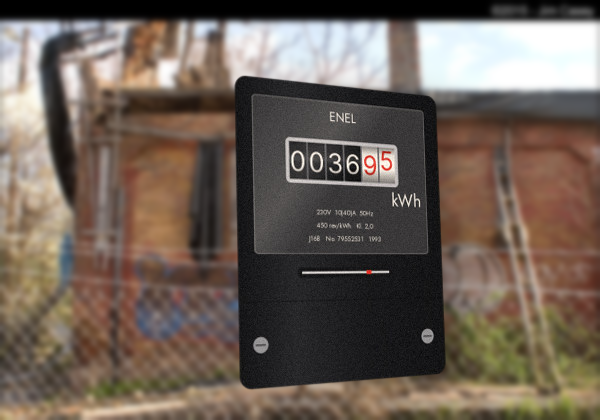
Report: 36.95 kWh
